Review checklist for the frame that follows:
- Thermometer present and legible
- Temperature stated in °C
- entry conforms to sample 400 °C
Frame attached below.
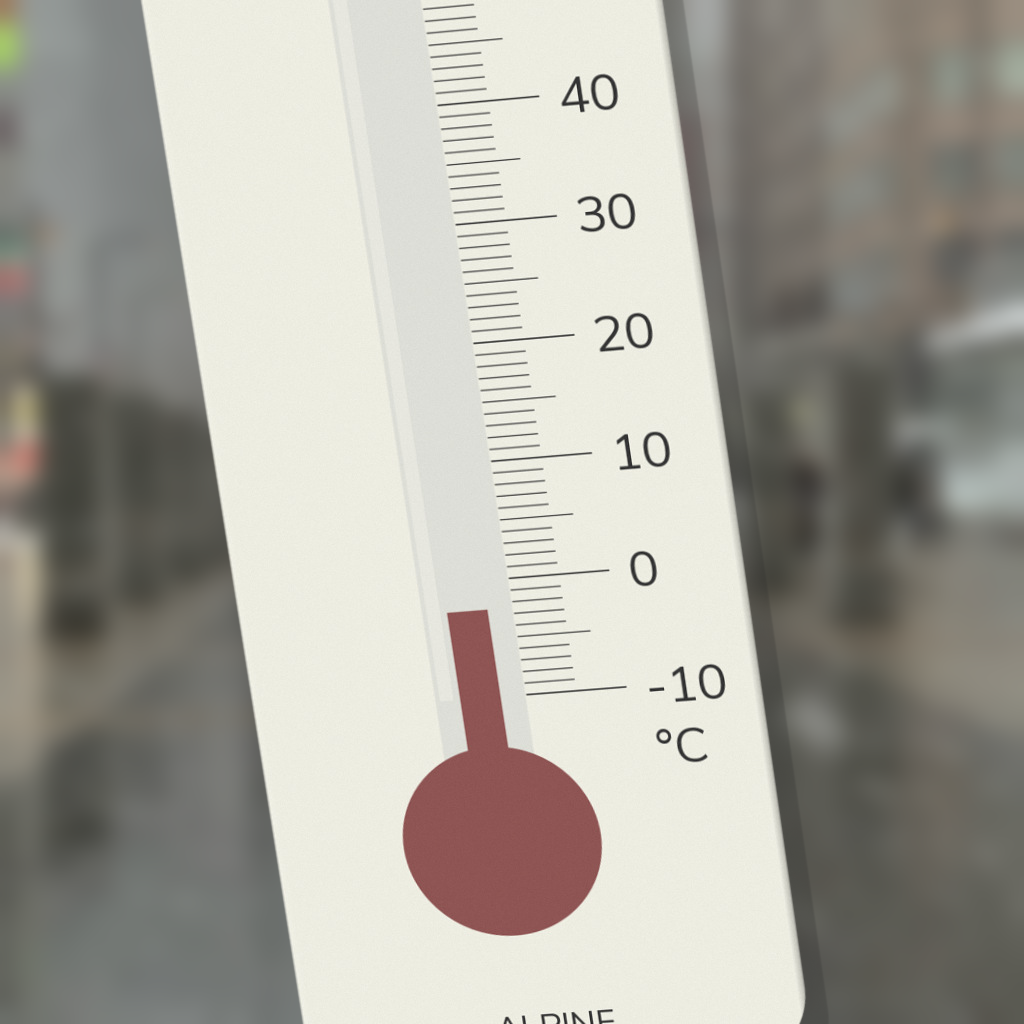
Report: -2.5 °C
